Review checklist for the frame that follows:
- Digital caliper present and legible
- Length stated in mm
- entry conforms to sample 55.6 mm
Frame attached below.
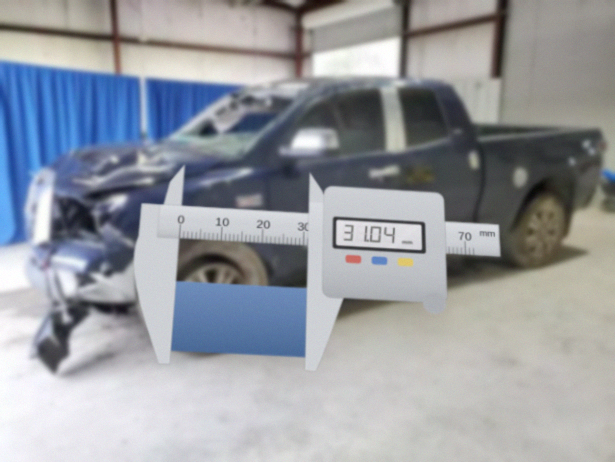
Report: 31.04 mm
